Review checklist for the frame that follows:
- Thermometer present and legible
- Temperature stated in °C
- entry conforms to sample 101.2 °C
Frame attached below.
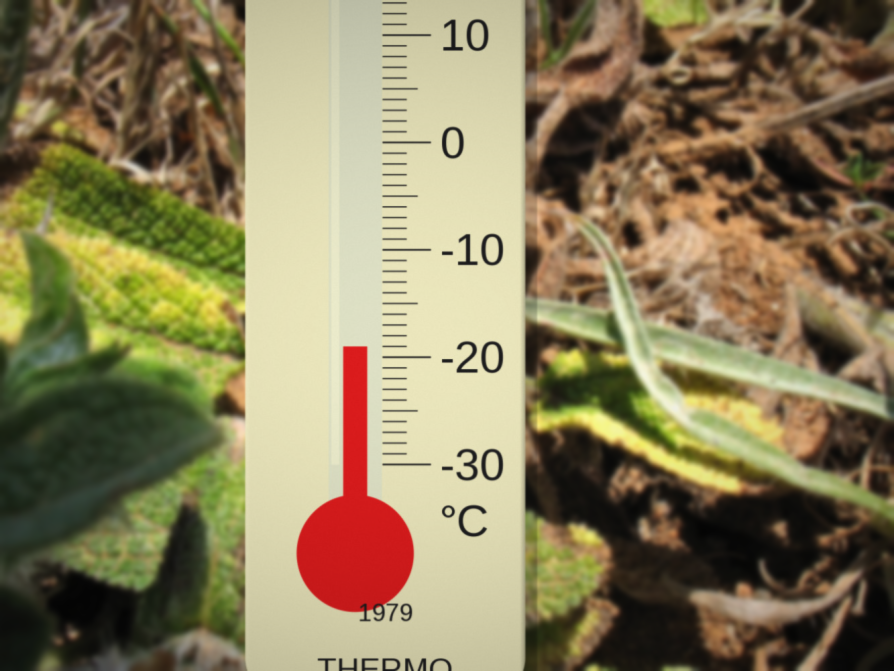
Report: -19 °C
